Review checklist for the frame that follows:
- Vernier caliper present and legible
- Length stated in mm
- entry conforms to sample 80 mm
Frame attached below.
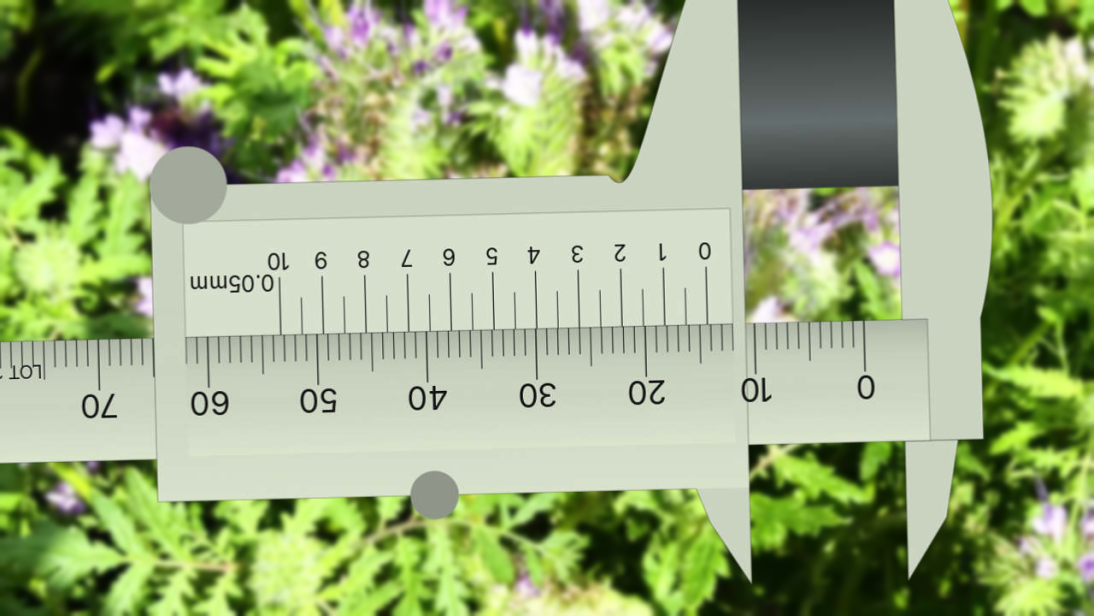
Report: 14.3 mm
